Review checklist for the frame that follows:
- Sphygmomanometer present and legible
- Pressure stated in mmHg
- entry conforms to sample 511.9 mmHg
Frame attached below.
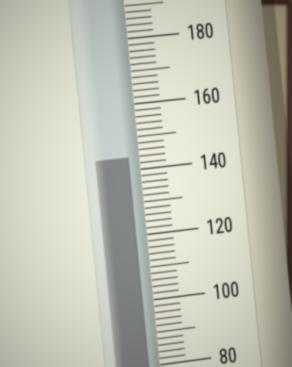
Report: 144 mmHg
